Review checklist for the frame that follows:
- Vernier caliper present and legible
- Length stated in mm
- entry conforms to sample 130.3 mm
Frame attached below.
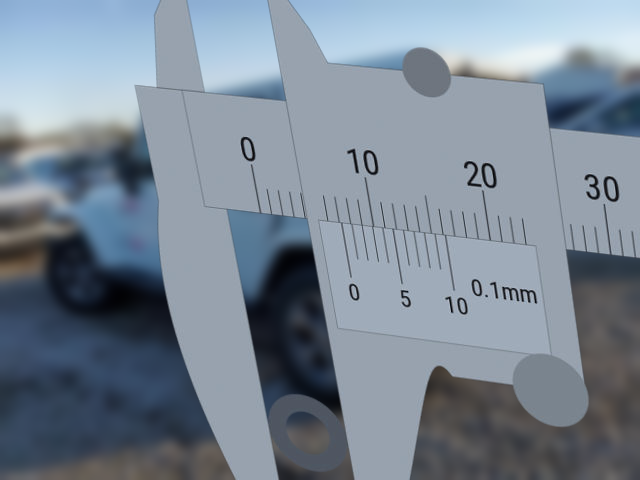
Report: 7.2 mm
